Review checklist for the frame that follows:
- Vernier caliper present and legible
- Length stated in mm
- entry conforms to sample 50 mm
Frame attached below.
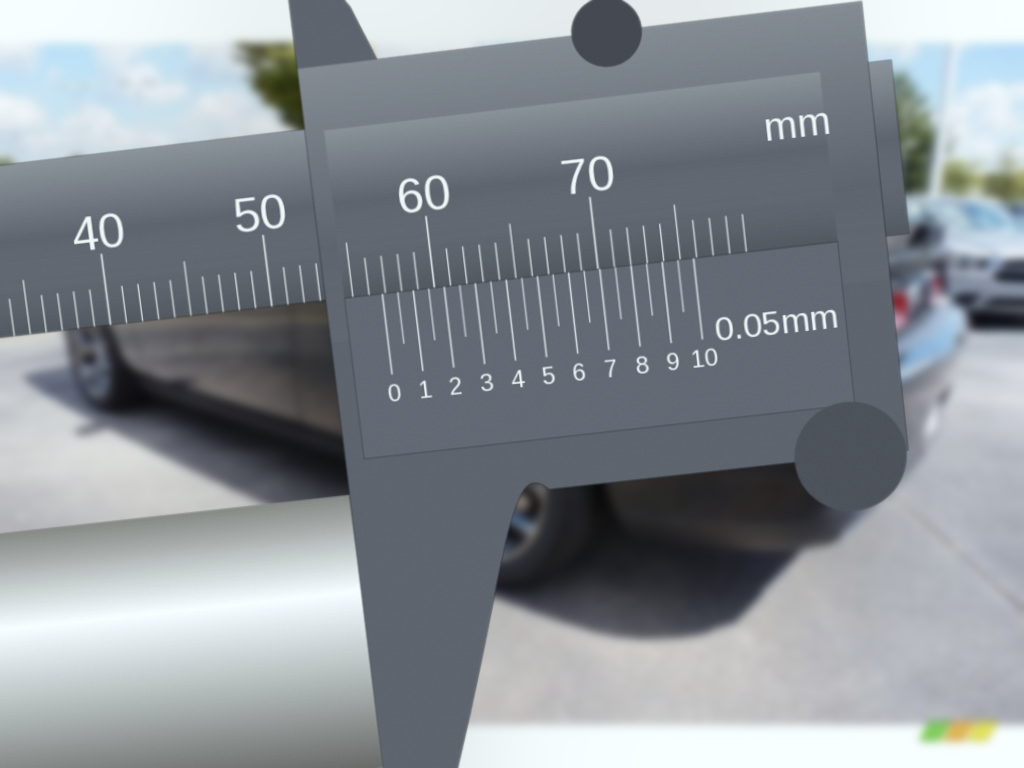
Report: 56.8 mm
